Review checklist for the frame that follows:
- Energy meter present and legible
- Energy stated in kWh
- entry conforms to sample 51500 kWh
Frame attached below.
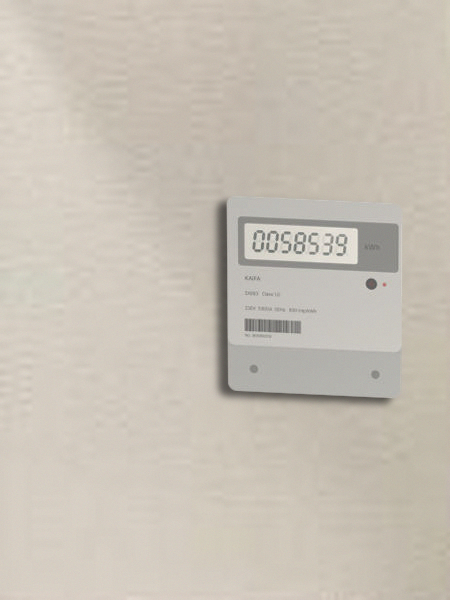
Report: 58539 kWh
